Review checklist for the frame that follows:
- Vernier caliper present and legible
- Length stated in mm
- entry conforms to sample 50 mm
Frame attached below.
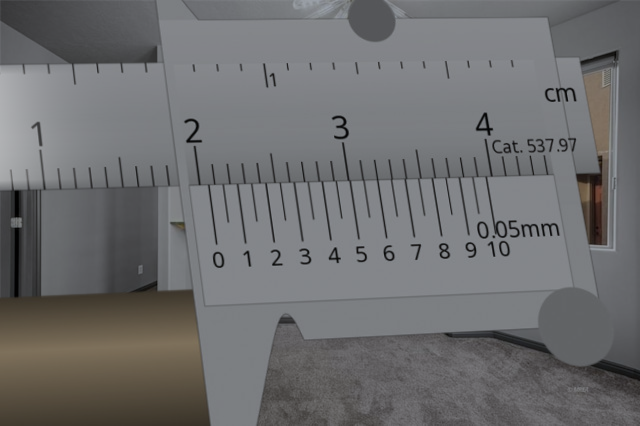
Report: 20.6 mm
